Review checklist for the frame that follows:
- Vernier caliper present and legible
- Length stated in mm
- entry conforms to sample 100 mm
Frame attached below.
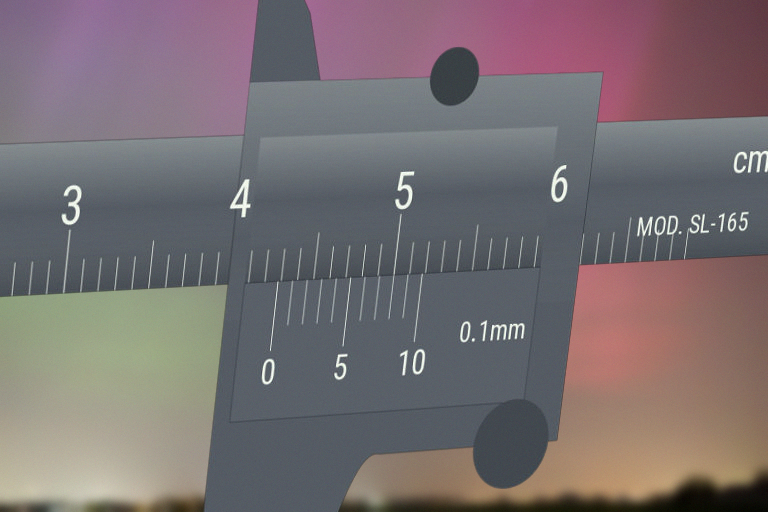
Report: 42.8 mm
